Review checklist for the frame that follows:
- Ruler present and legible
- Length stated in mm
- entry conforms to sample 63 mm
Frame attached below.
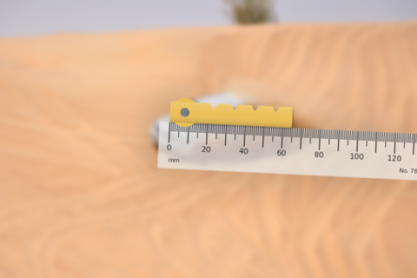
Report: 65 mm
